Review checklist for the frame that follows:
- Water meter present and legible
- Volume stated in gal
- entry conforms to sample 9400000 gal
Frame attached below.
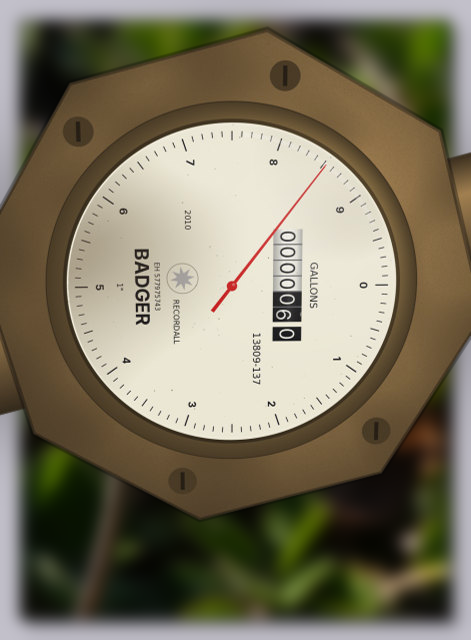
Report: 58.5 gal
